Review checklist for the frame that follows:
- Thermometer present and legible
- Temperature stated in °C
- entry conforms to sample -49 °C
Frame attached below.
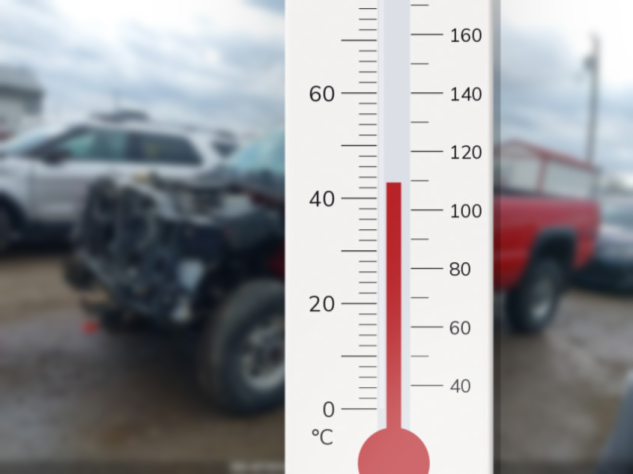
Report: 43 °C
